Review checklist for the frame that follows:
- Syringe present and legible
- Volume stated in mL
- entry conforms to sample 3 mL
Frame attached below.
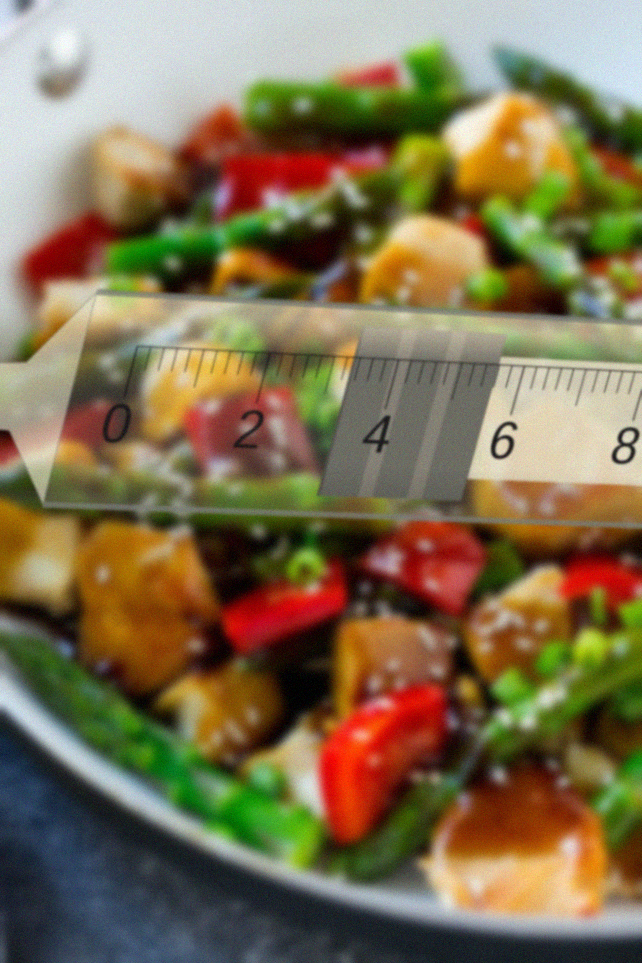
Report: 3.3 mL
